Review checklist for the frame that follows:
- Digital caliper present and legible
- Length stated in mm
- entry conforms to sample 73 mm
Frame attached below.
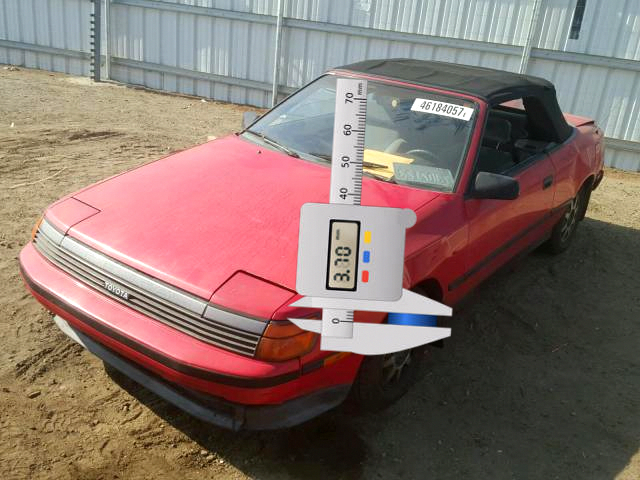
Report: 3.70 mm
